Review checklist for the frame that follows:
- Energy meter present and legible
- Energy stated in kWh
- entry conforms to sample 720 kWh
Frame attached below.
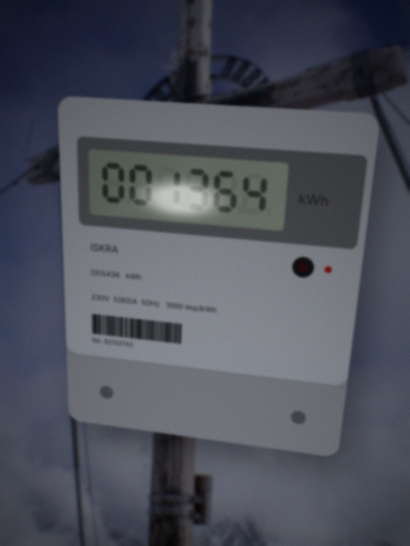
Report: 1364 kWh
